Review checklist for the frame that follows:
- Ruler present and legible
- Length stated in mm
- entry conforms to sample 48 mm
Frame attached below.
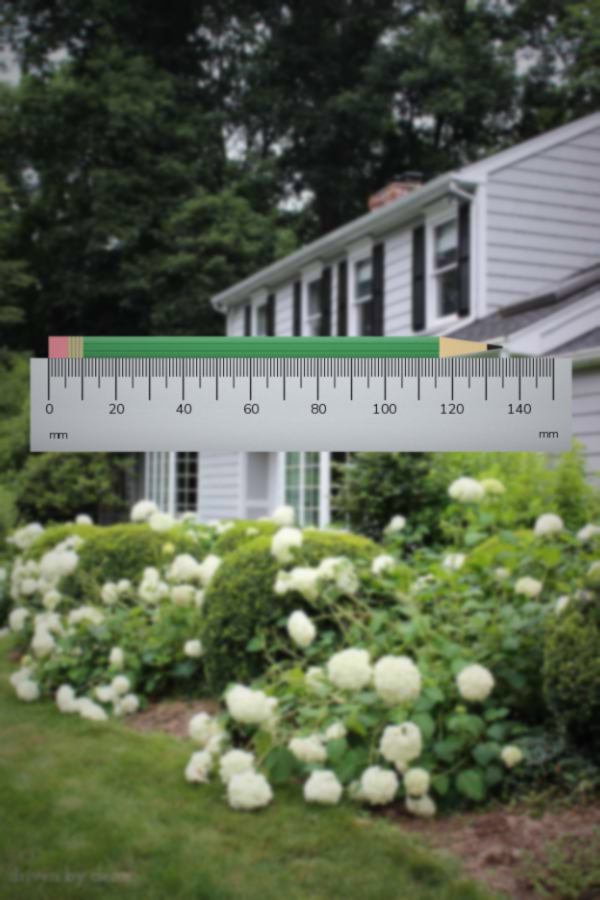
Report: 135 mm
